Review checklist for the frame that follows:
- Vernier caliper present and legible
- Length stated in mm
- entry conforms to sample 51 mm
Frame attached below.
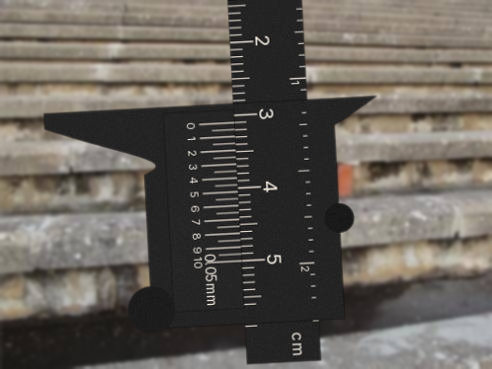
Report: 31.0 mm
